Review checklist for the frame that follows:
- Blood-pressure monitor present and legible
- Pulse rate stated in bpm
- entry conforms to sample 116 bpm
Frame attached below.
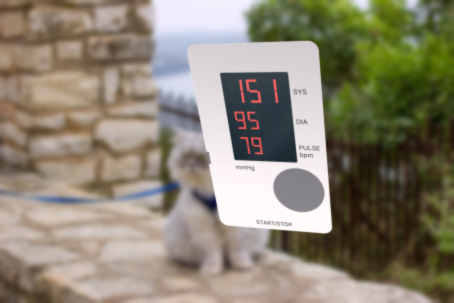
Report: 79 bpm
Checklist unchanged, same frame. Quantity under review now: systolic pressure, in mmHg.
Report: 151 mmHg
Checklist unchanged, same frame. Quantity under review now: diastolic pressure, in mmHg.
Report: 95 mmHg
